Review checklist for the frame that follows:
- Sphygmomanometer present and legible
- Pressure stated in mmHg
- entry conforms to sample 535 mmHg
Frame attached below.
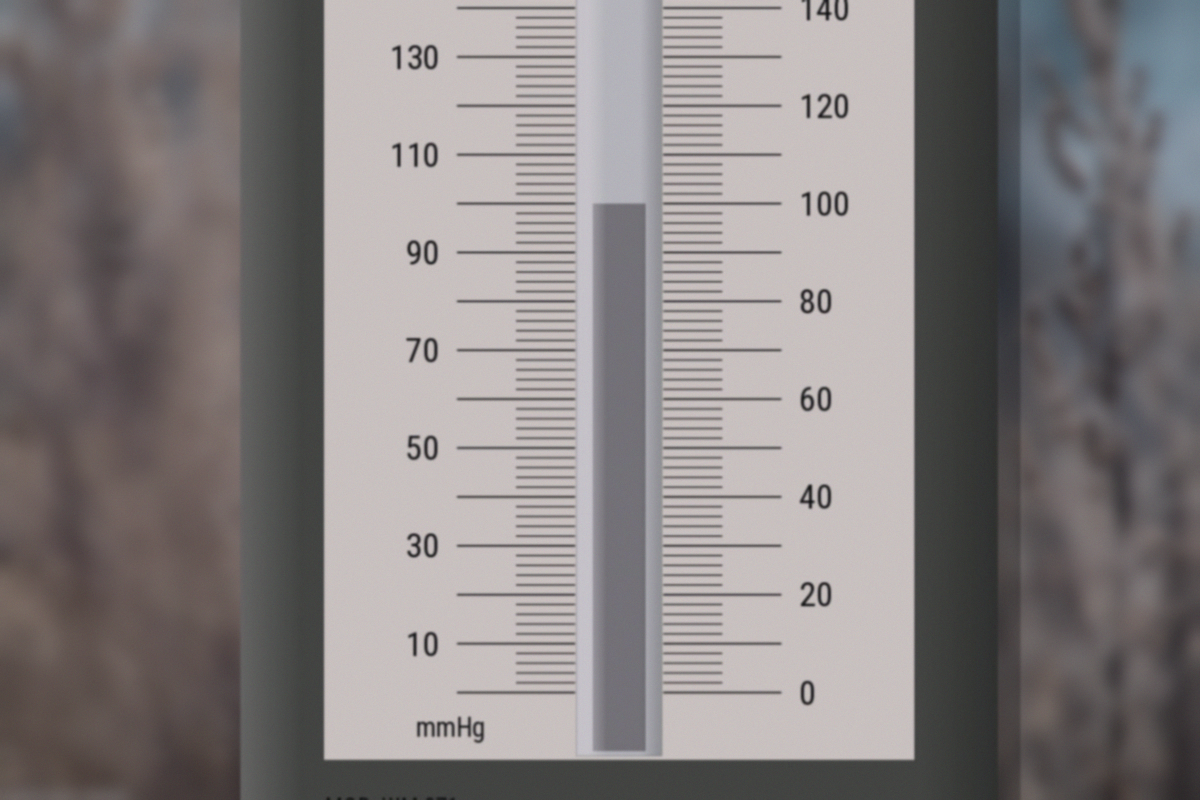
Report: 100 mmHg
